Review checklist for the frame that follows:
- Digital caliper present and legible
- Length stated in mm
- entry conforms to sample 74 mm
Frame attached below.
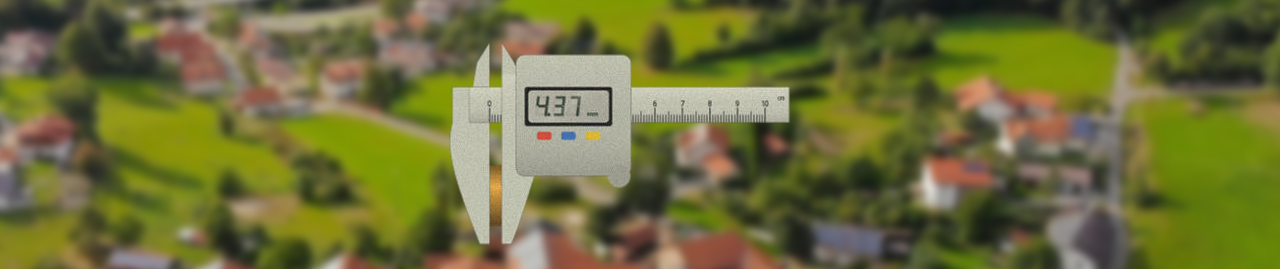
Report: 4.37 mm
